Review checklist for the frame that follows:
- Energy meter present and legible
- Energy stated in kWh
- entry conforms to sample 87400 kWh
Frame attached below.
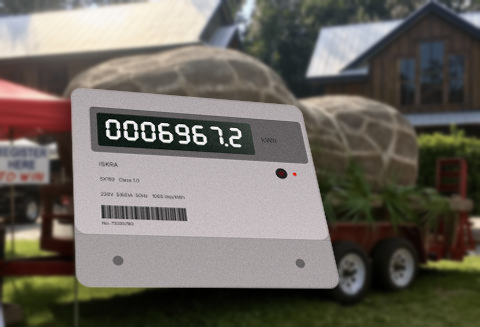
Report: 6967.2 kWh
